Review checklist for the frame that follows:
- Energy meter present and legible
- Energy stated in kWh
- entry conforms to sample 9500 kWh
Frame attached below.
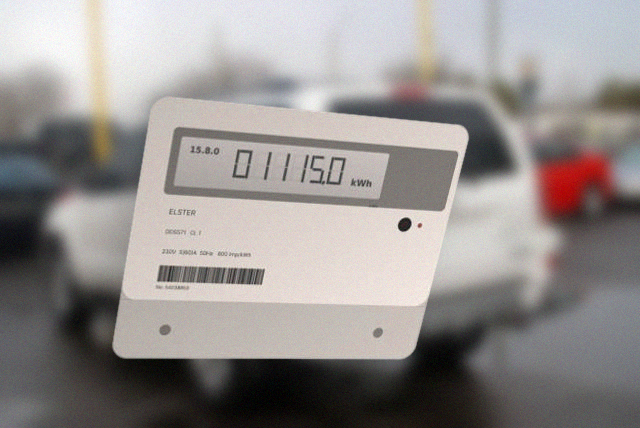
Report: 1115.0 kWh
